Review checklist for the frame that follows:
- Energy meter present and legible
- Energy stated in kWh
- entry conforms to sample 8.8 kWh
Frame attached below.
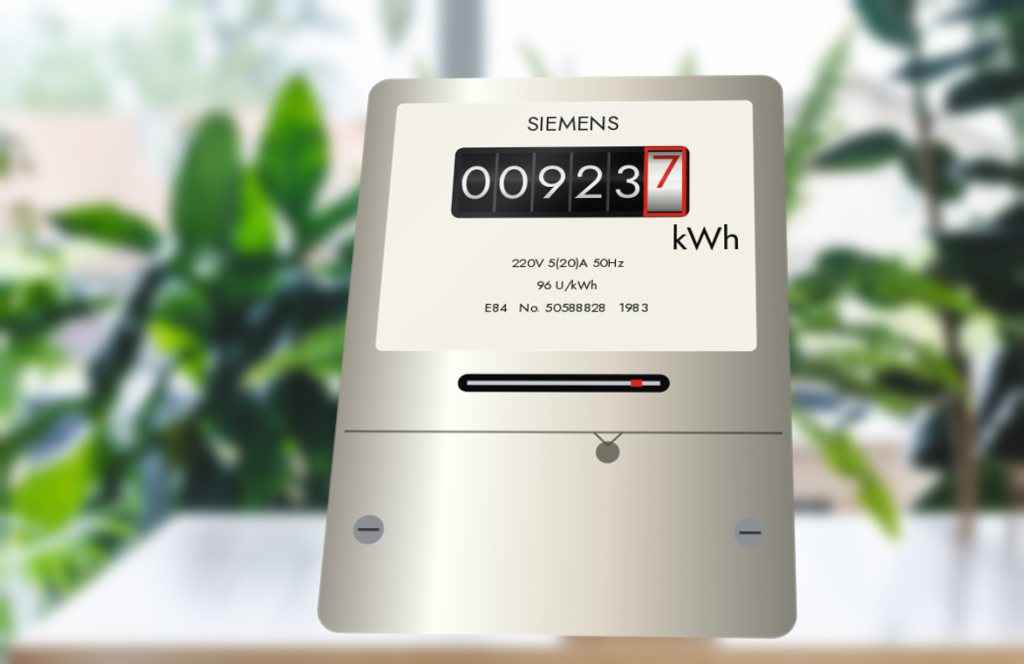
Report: 923.7 kWh
